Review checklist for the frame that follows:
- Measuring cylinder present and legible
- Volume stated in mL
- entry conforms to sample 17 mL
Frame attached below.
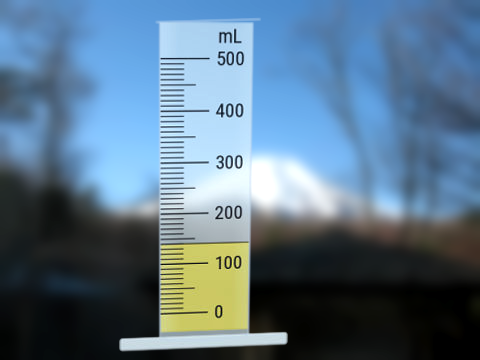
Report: 140 mL
